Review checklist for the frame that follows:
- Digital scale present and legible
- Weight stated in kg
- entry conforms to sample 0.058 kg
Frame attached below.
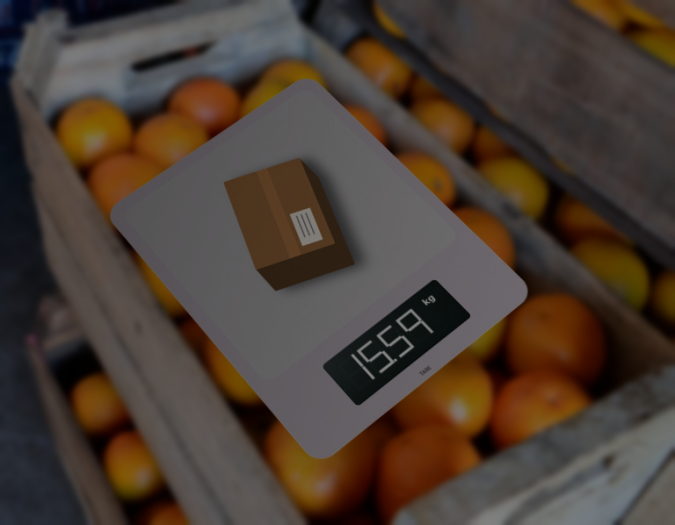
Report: 15.59 kg
